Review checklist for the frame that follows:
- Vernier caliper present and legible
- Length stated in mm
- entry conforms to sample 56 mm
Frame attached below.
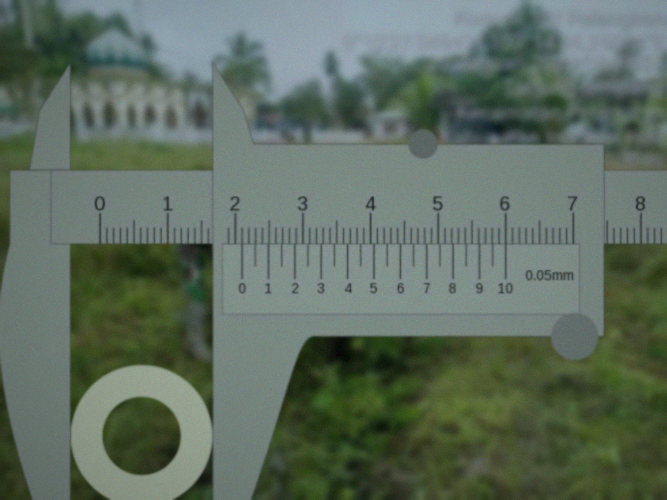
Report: 21.0 mm
